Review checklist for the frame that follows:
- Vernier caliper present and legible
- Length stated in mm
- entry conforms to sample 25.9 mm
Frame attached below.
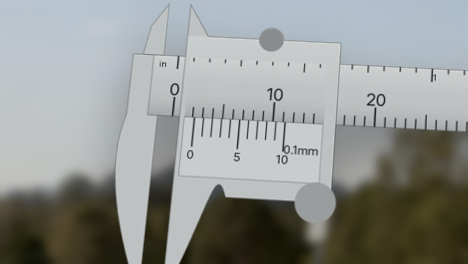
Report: 2.2 mm
